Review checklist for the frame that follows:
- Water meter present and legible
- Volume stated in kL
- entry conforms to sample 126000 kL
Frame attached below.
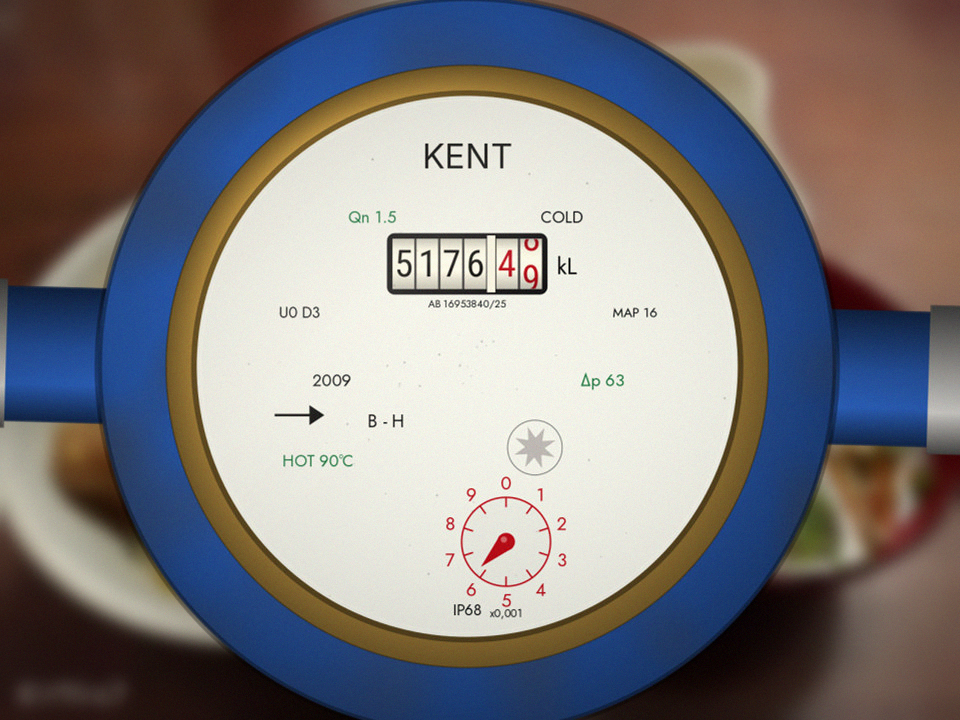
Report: 5176.486 kL
